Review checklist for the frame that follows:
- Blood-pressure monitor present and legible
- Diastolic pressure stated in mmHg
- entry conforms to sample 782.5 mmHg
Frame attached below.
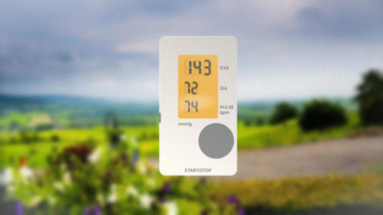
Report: 72 mmHg
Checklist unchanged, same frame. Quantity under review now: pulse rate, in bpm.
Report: 74 bpm
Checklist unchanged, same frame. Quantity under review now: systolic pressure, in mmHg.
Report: 143 mmHg
